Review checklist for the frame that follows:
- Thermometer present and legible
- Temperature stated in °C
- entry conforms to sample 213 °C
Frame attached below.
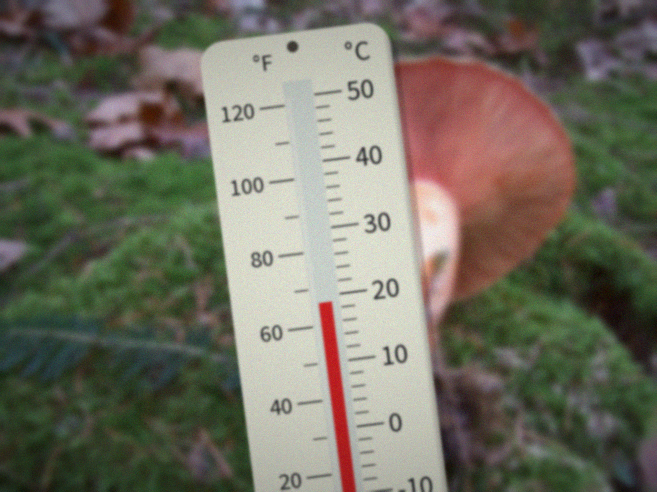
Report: 19 °C
